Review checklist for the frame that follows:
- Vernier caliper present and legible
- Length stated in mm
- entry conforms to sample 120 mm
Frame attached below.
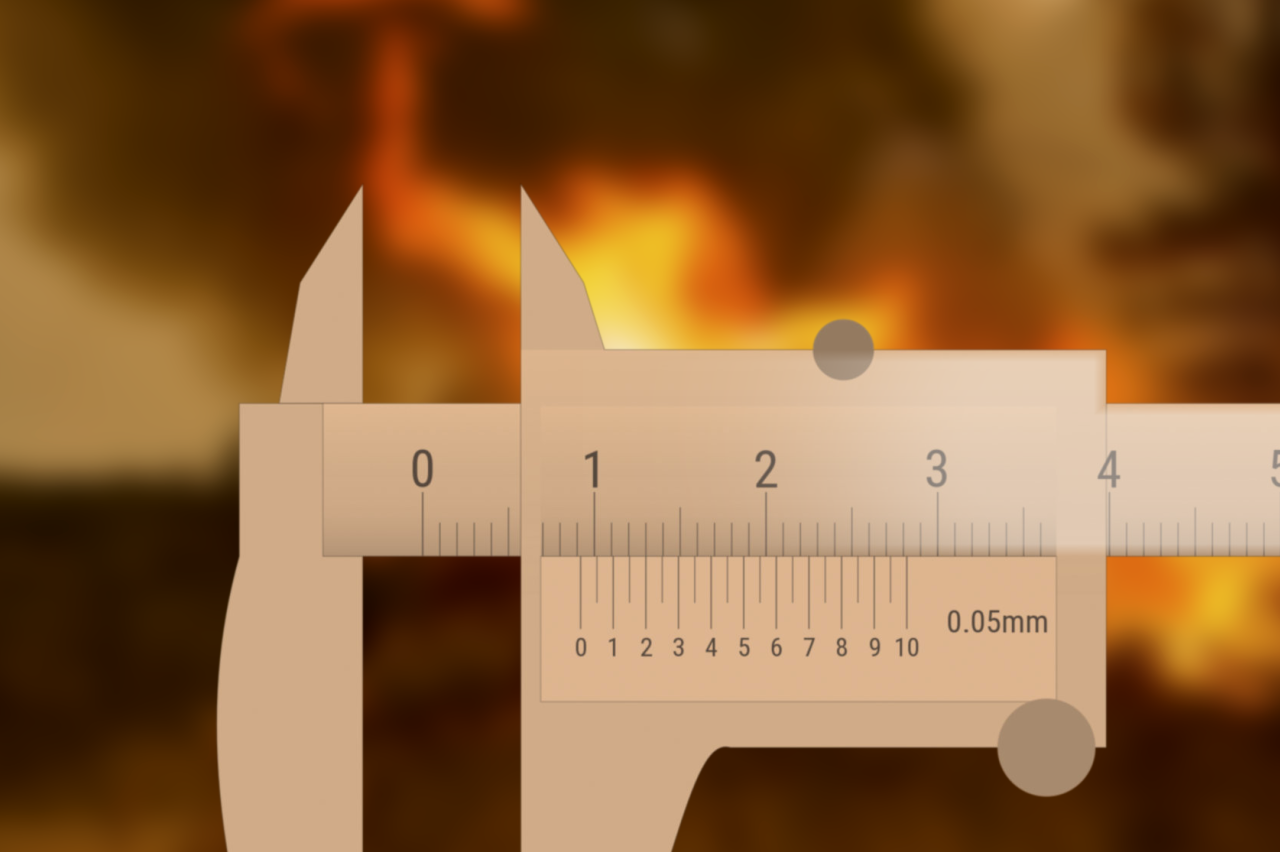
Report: 9.2 mm
